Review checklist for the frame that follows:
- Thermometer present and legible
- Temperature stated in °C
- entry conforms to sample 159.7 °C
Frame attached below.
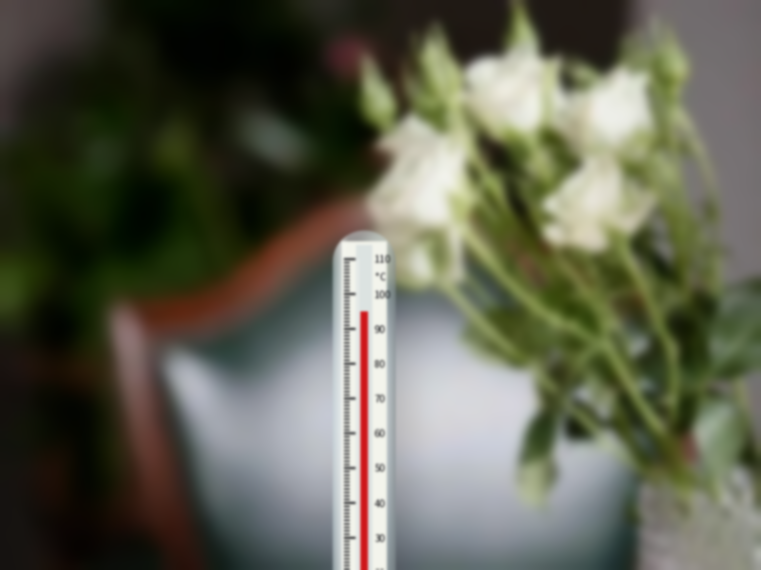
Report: 95 °C
